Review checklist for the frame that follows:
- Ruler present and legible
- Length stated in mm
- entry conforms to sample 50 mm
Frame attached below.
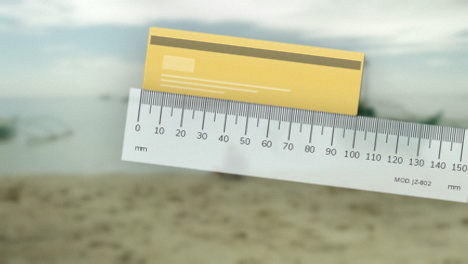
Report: 100 mm
